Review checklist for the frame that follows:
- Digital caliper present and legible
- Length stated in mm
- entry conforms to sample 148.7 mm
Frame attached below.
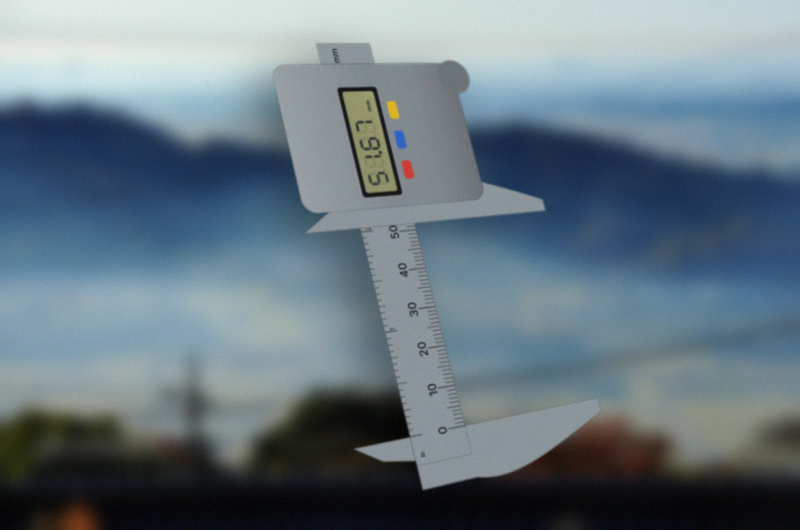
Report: 51.67 mm
